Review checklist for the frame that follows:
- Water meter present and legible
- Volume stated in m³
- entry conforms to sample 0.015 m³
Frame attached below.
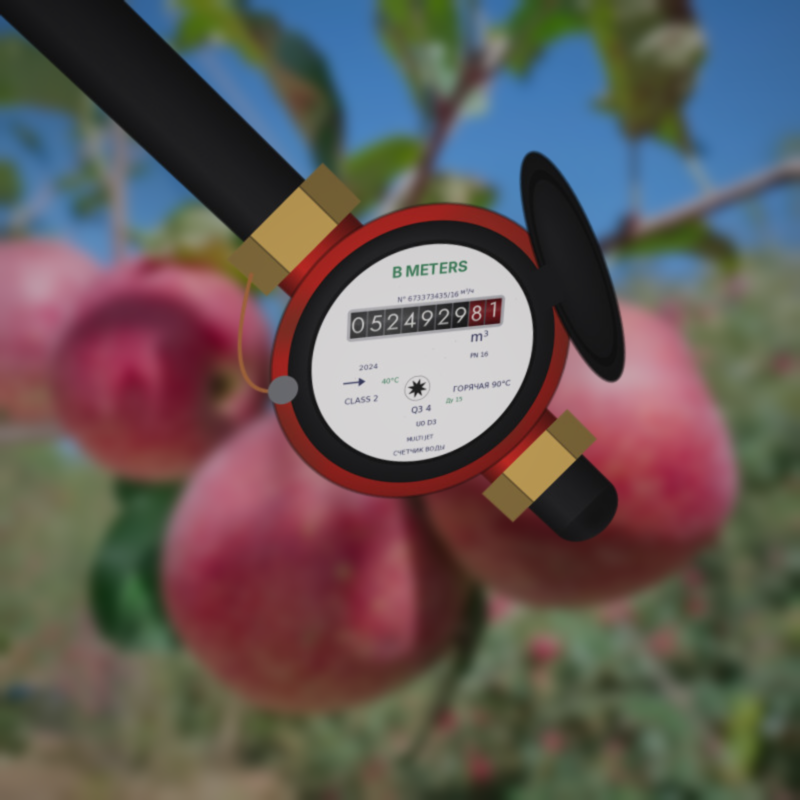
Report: 524929.81 m³
